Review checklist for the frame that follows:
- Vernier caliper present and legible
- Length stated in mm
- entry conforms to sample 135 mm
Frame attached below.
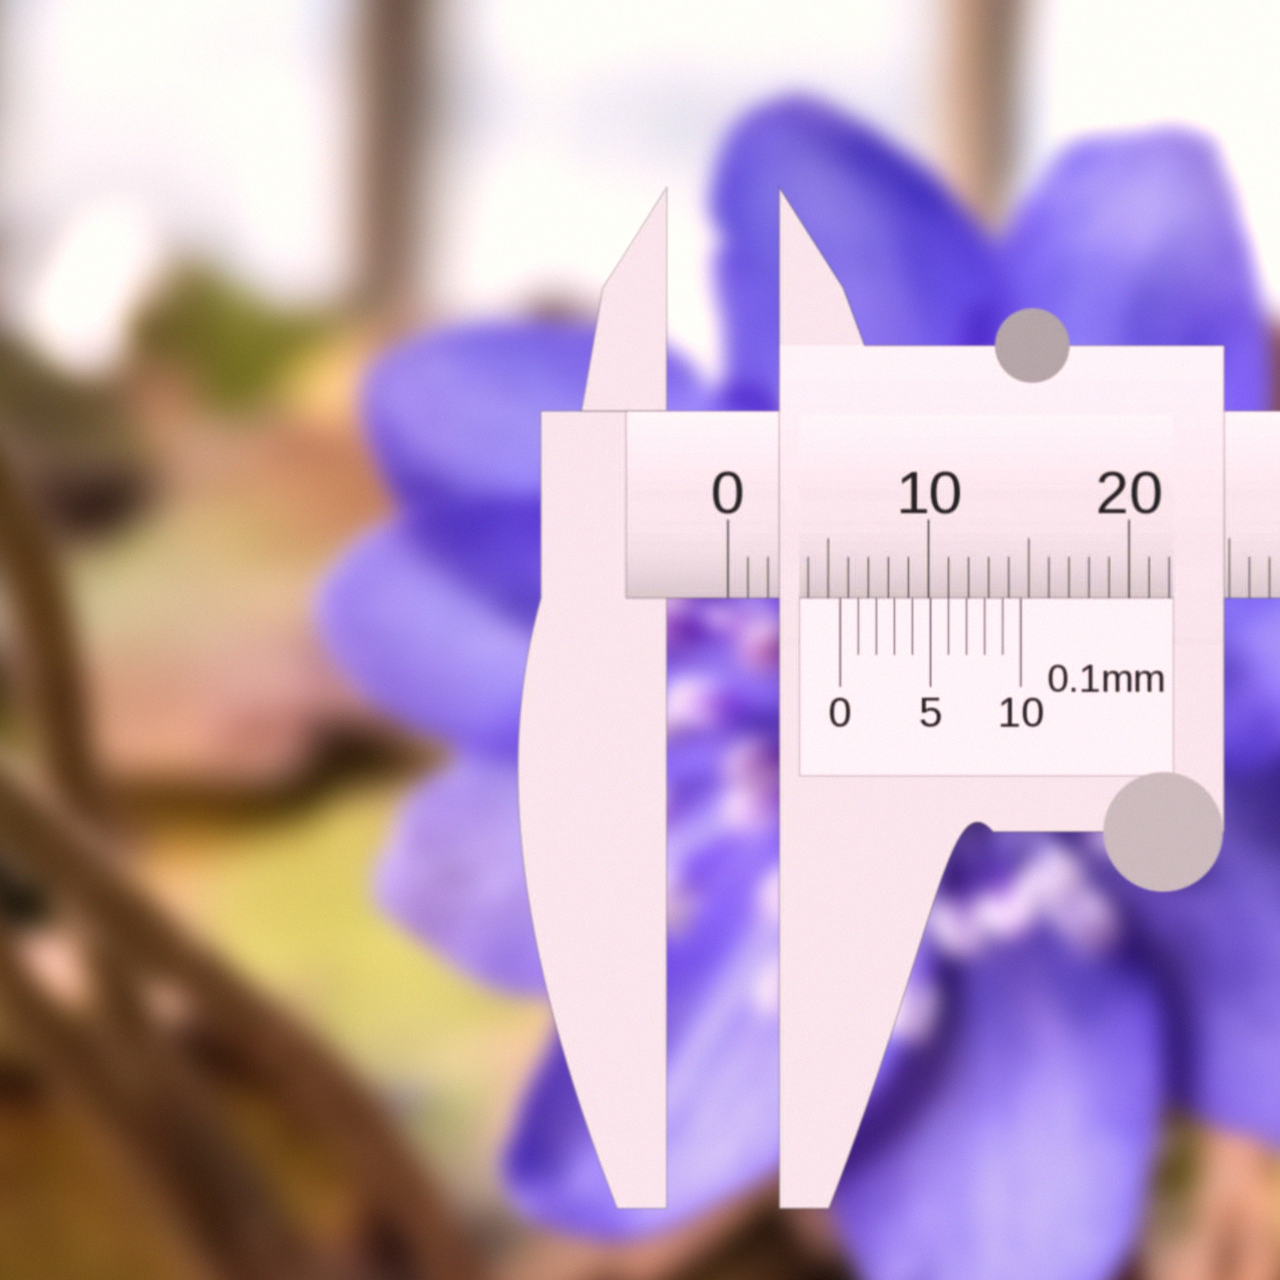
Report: 5.6 mm
